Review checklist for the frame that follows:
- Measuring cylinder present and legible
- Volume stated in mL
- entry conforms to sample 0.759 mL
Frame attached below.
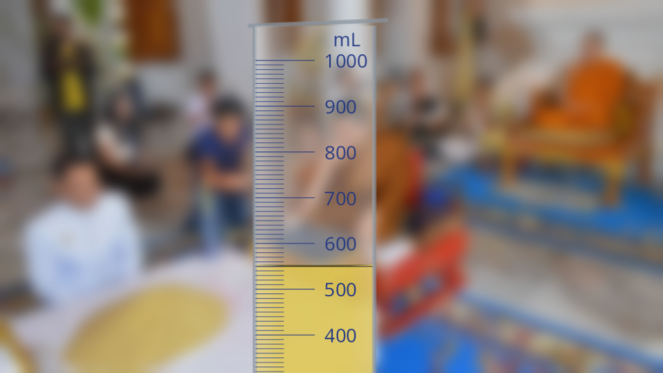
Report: 550 mL
